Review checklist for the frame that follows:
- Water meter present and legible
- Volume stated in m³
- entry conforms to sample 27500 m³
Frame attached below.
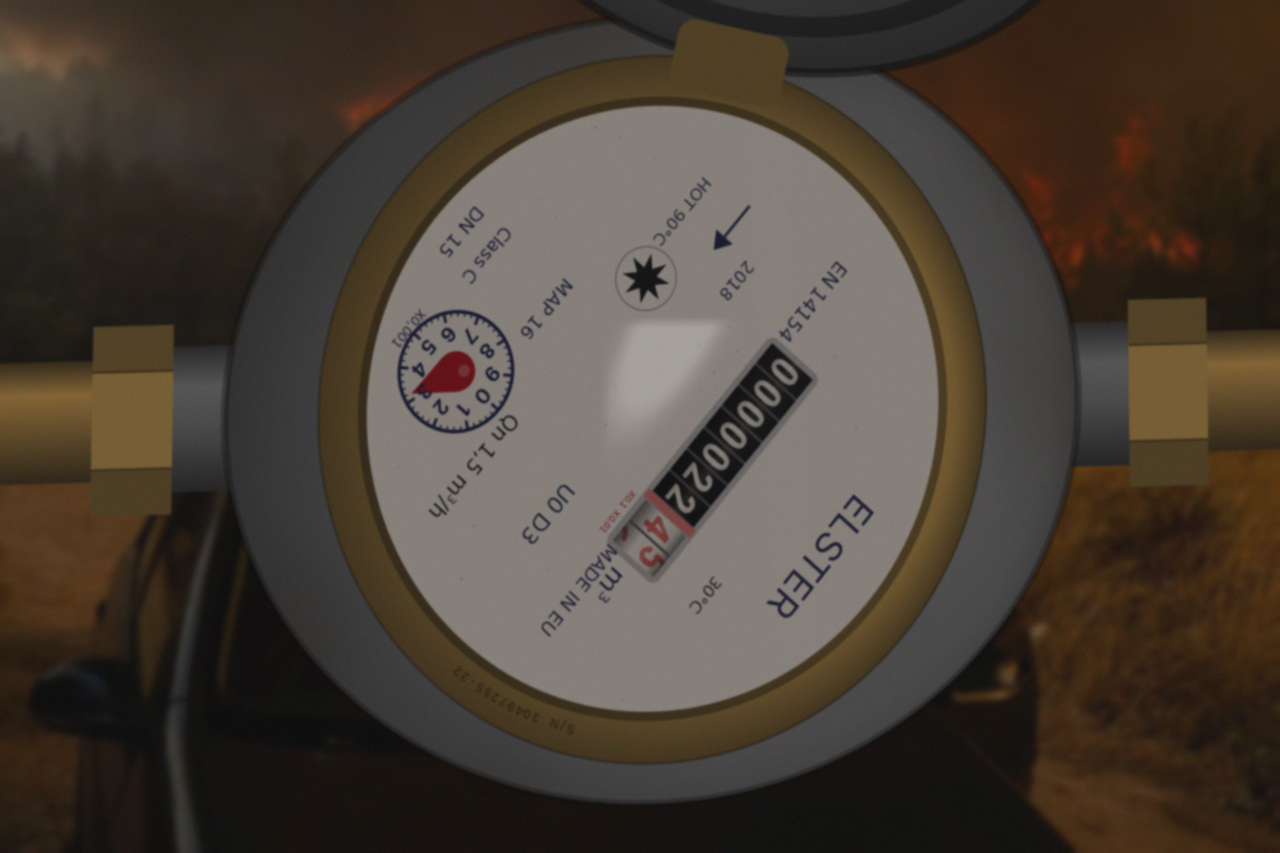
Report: 22.453 m³
